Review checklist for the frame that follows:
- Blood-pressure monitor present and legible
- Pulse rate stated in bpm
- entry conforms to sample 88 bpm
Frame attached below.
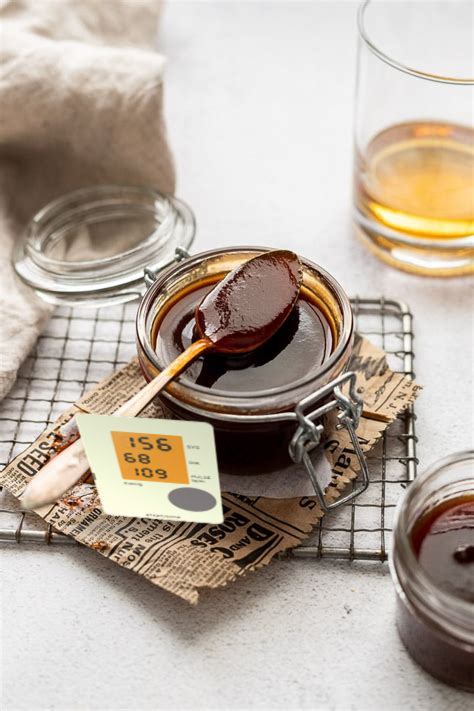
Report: 109 bpm
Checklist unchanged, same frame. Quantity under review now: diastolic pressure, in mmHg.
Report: 68 mmHg
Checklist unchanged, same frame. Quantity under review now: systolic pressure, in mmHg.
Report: 156 mmHg
